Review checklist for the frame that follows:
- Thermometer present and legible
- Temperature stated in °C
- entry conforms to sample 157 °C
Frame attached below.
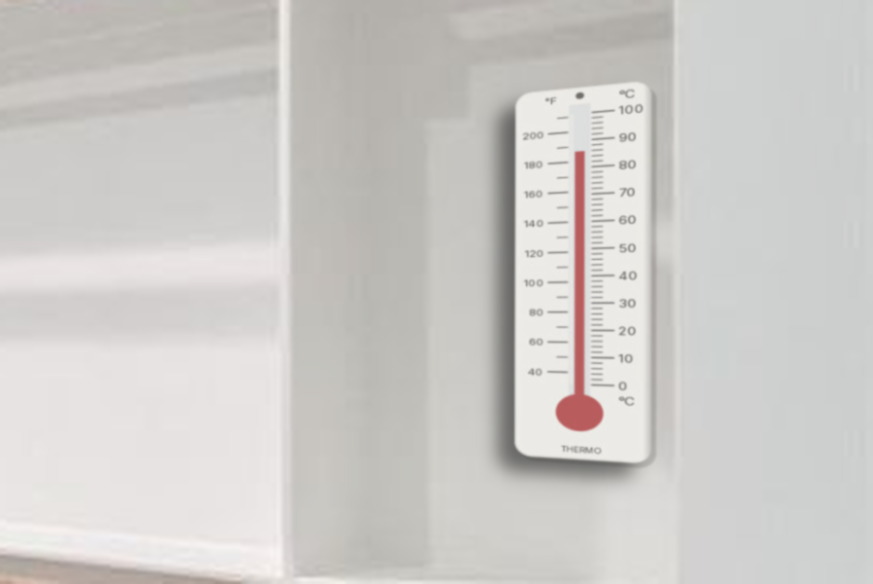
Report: 86 °C
